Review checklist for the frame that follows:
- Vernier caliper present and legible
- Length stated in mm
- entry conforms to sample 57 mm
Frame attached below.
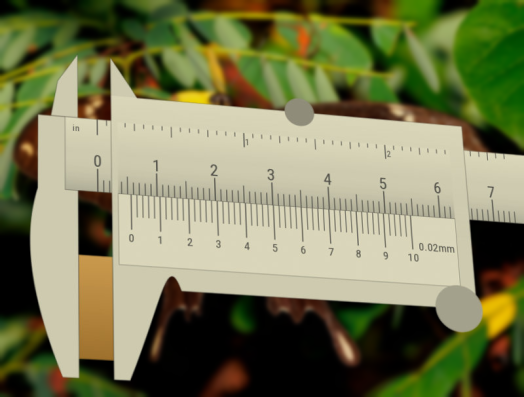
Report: 5.6 mm
